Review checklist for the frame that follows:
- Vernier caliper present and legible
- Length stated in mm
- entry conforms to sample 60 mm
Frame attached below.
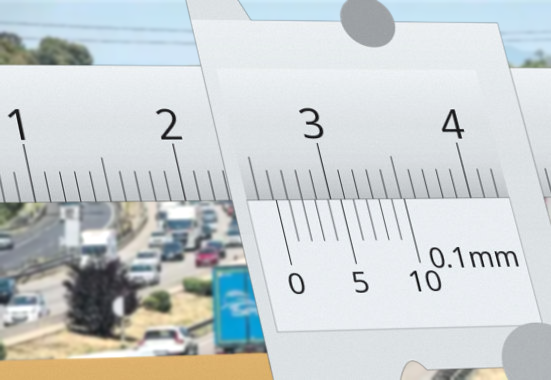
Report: 26.2 mm
